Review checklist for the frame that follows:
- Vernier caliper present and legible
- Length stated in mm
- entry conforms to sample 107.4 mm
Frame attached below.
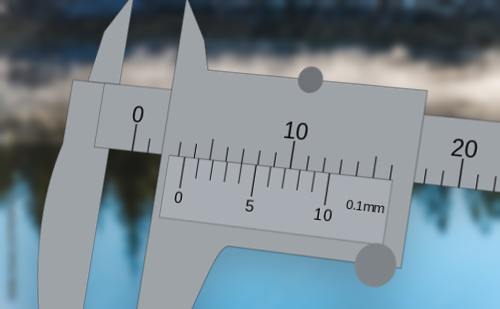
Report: 3.4 mm
